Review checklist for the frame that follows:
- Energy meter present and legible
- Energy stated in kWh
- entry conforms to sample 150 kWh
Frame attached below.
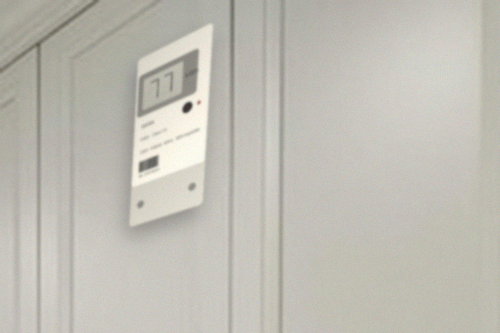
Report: 77 kWh
